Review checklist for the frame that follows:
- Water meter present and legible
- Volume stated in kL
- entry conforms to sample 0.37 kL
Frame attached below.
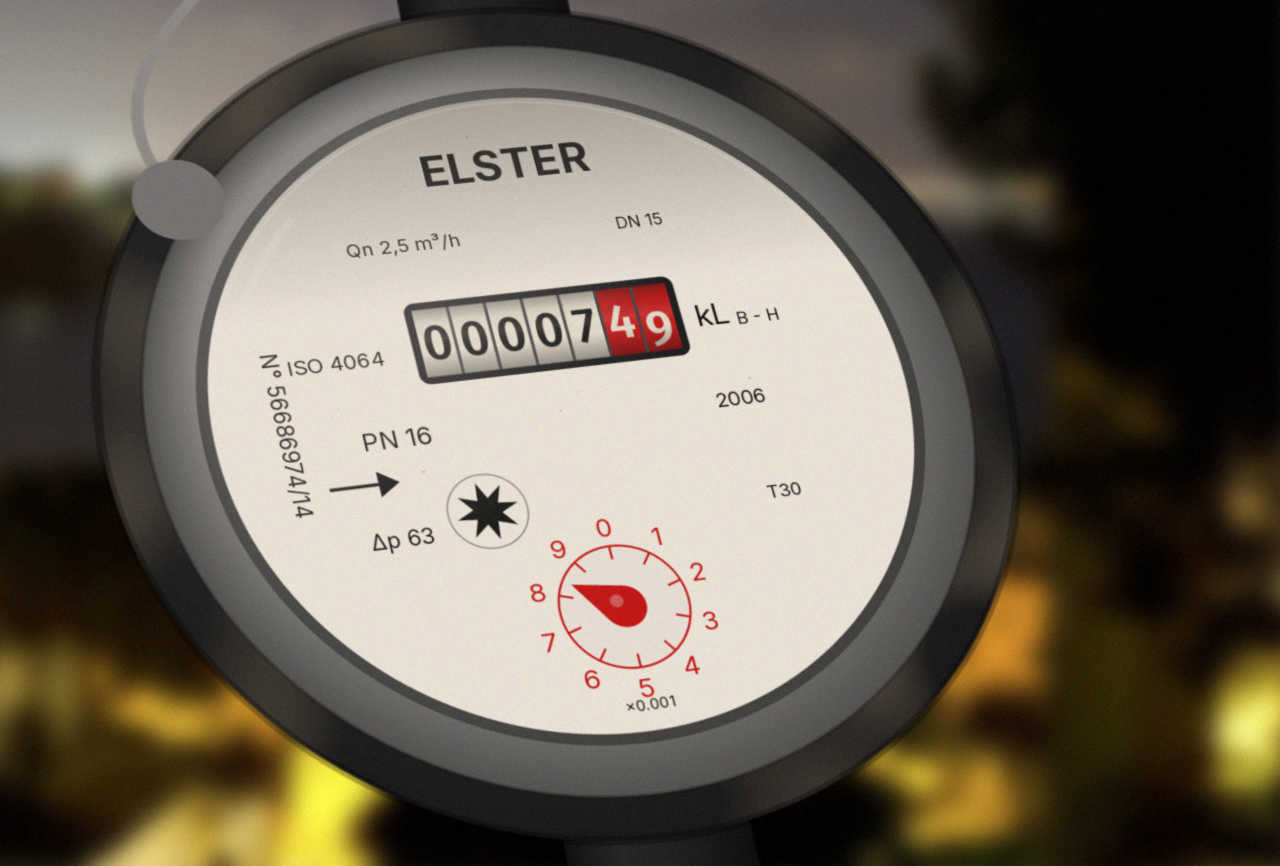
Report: 7.488 kL
